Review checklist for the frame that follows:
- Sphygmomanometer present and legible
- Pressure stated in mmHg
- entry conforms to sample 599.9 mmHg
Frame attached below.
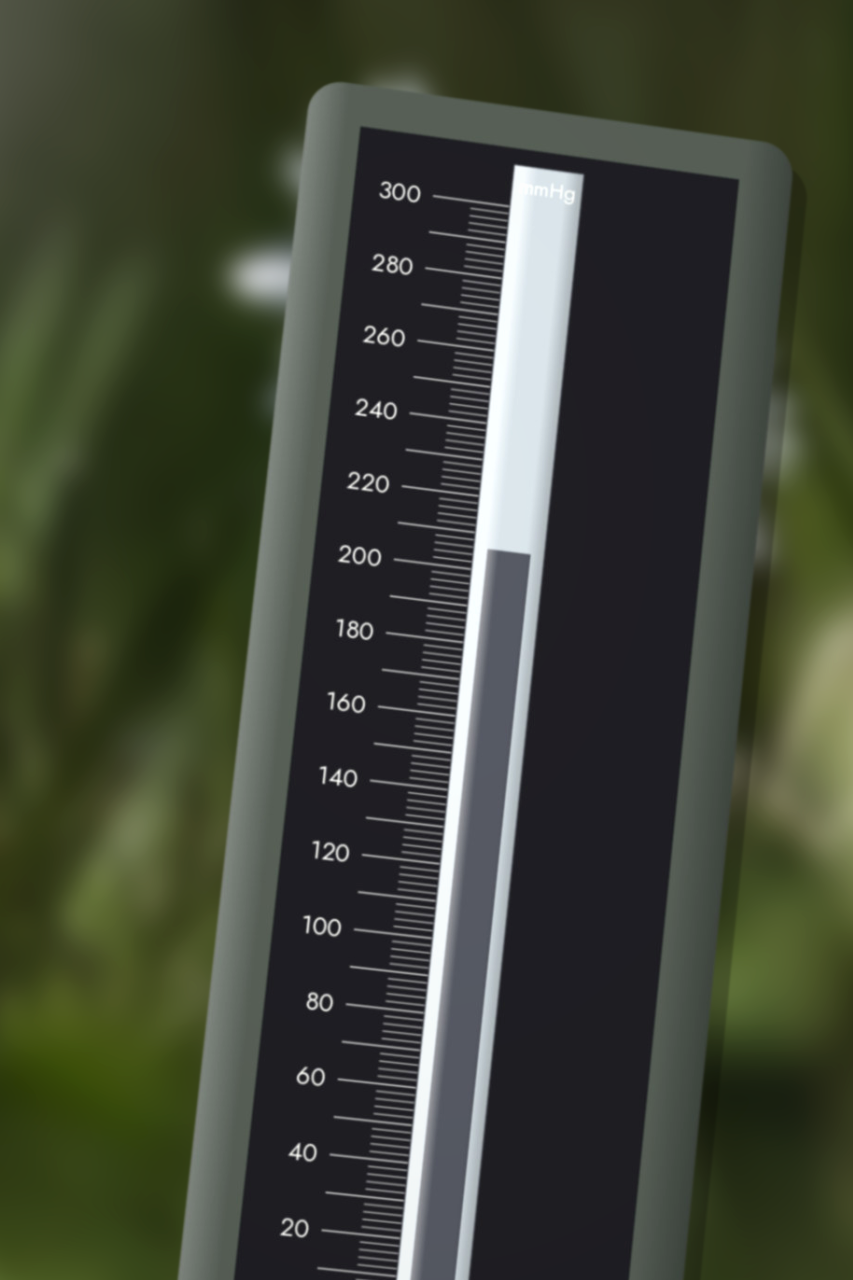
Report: 206 mmHg
